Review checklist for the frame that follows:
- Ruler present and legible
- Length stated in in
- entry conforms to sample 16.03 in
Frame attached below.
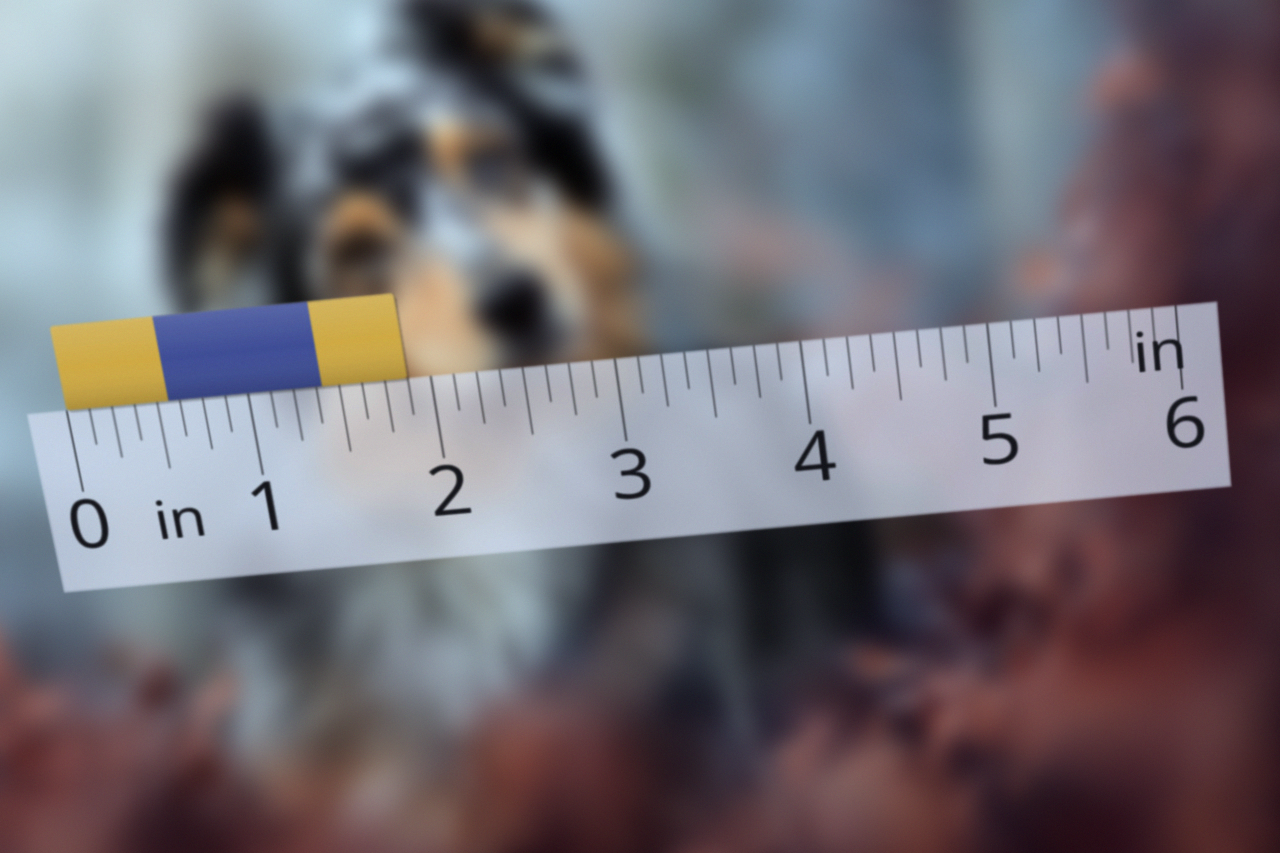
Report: 1.875 in
